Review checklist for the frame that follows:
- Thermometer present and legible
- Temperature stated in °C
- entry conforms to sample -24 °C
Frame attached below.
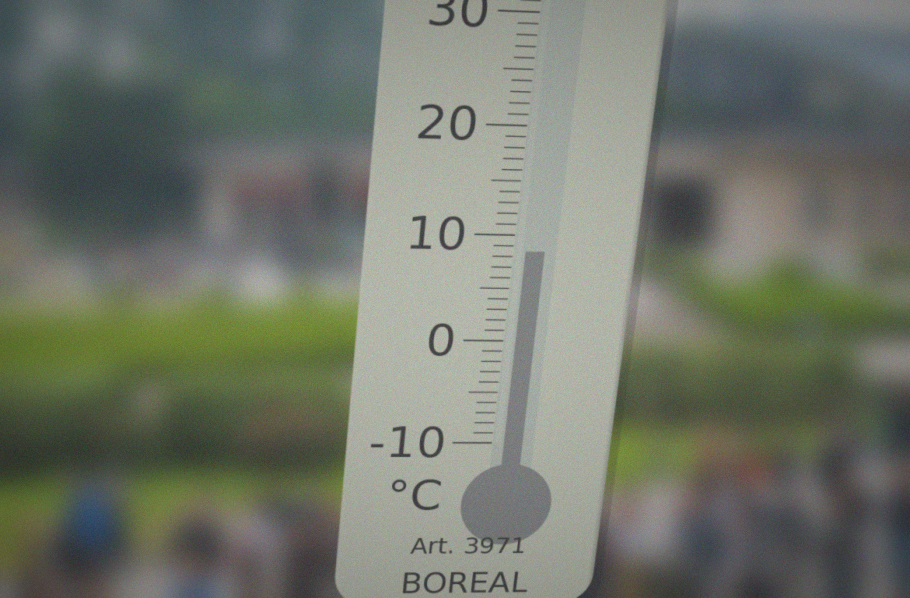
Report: 8.5 °C
